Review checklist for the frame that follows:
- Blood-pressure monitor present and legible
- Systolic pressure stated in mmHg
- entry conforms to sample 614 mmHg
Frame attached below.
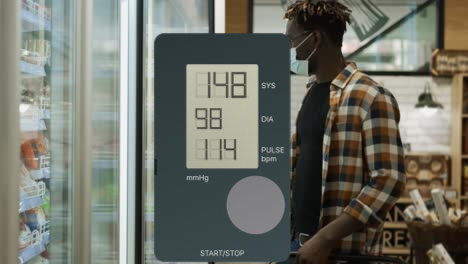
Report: 148 mmHg
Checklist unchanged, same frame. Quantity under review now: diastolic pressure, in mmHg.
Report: 98 mmHg
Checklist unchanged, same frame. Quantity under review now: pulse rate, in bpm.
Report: 114 bpm
